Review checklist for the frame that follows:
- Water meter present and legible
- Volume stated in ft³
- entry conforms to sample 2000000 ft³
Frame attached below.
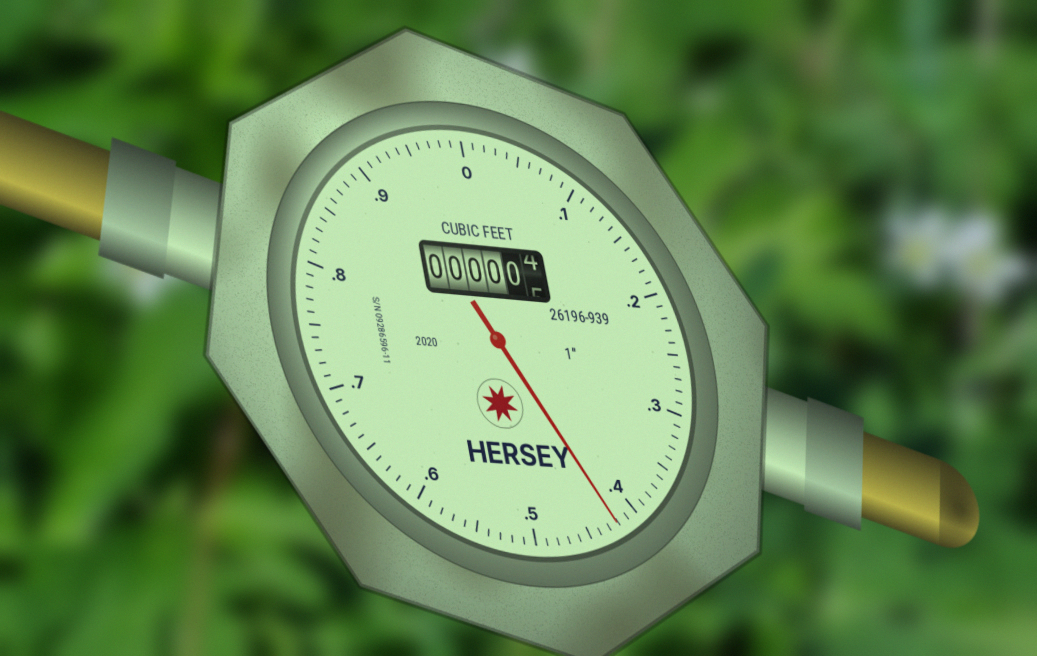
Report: 4.42 ft³
